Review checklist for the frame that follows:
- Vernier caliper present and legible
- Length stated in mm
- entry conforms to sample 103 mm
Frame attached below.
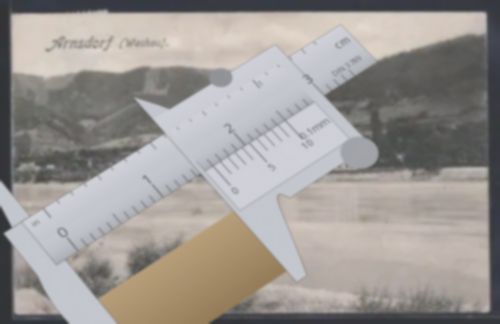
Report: 16.0 mm
